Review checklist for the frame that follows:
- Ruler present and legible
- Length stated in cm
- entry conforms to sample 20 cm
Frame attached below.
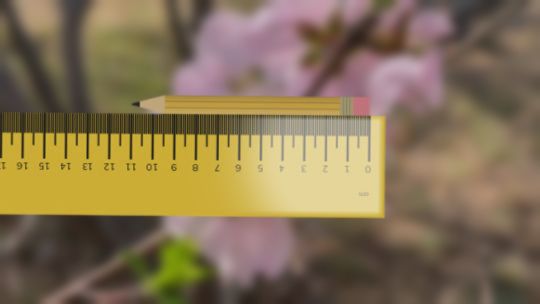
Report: 11 cm
